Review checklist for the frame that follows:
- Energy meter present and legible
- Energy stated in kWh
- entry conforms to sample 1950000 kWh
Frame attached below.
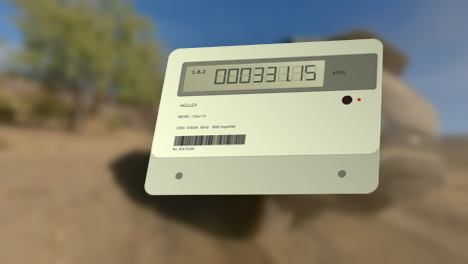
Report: 331.15 kWh
